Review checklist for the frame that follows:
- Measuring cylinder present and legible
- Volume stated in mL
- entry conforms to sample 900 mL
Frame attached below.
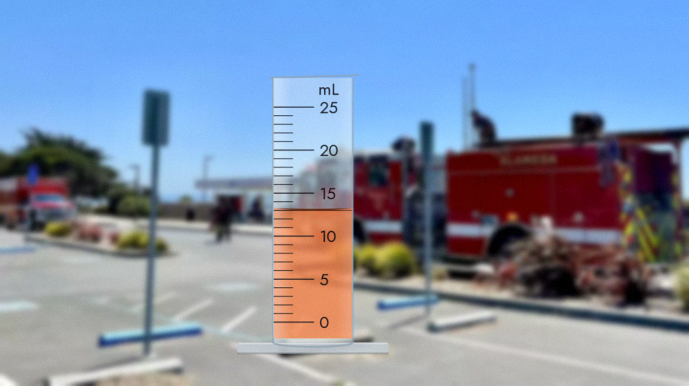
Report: 13 mL
